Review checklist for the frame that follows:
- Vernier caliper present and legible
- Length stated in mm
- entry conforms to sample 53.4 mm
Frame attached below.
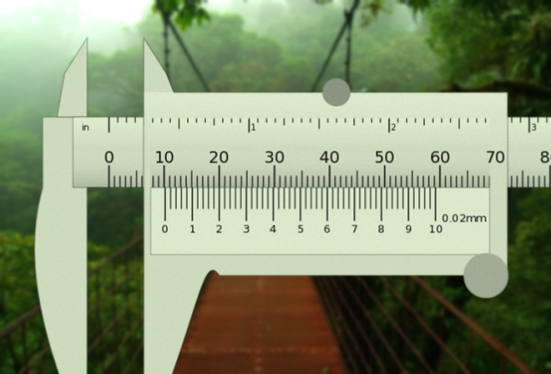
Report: 10.2 mm
